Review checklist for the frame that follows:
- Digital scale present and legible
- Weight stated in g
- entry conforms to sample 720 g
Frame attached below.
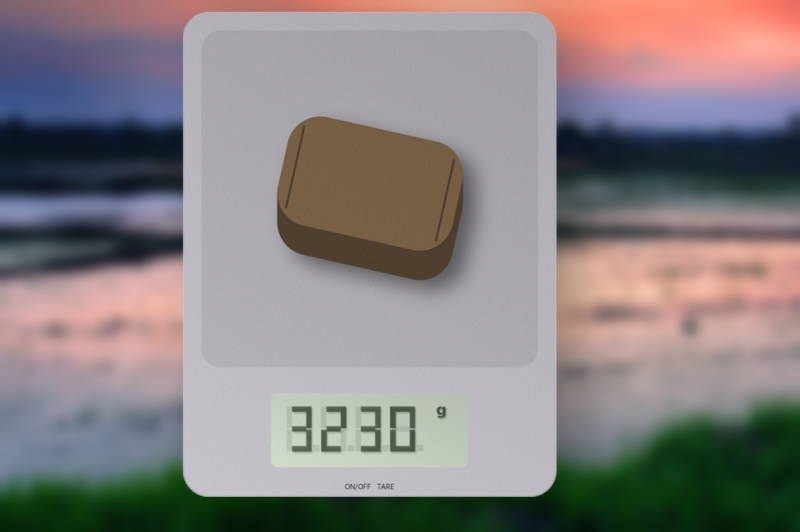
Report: 3230 g
